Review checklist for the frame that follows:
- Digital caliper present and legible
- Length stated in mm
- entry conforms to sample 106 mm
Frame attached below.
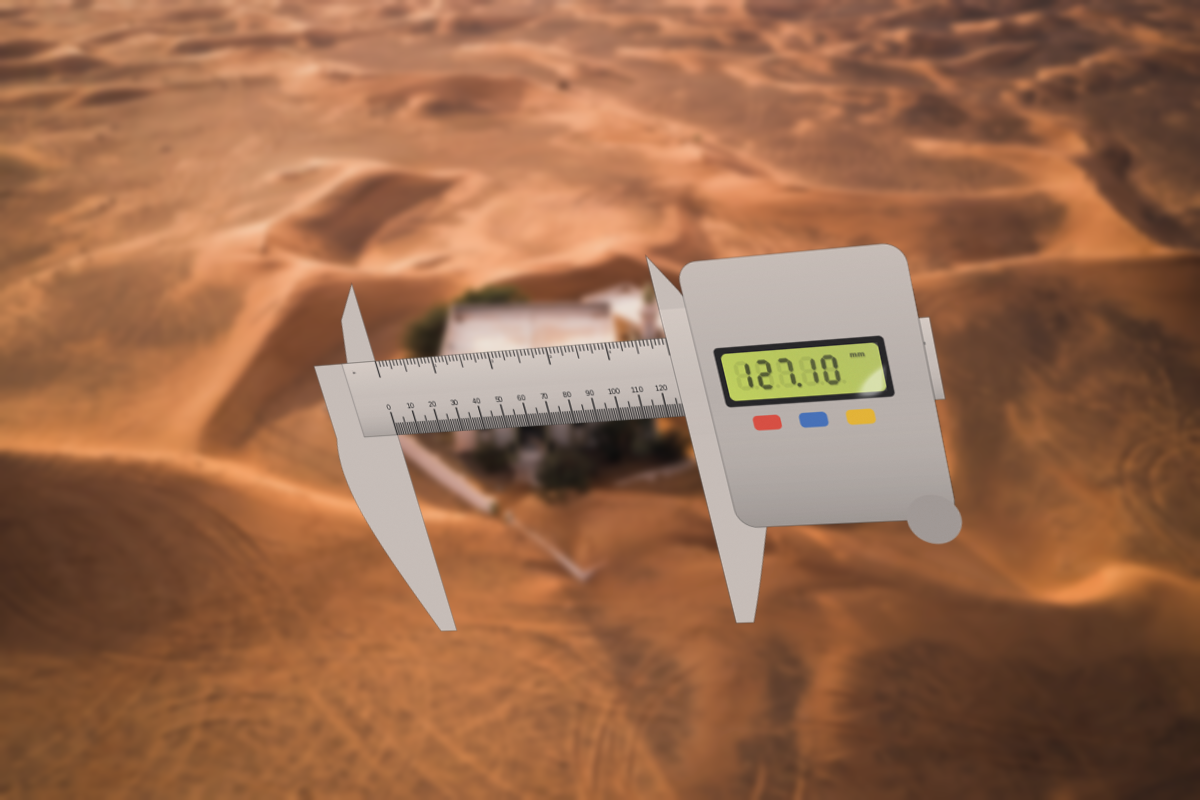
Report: 127.10 mm
